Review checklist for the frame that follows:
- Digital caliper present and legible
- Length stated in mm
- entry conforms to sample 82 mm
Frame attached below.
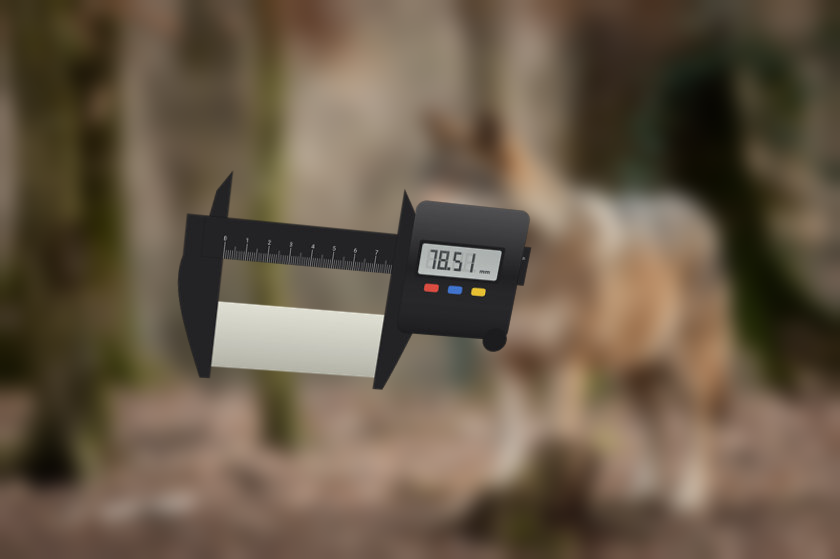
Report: 78.51 mm
